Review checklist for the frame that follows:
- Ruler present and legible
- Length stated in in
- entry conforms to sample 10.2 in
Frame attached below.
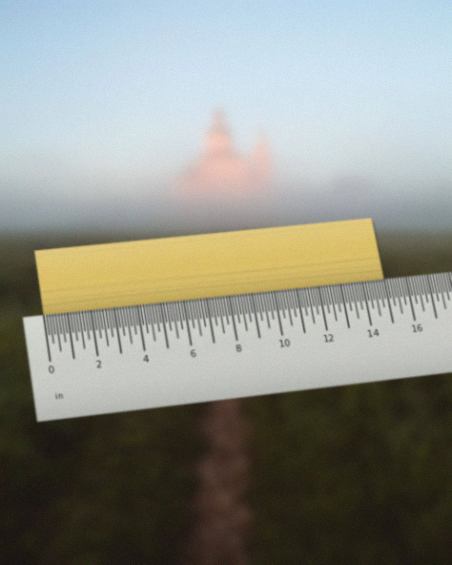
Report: 15 in
